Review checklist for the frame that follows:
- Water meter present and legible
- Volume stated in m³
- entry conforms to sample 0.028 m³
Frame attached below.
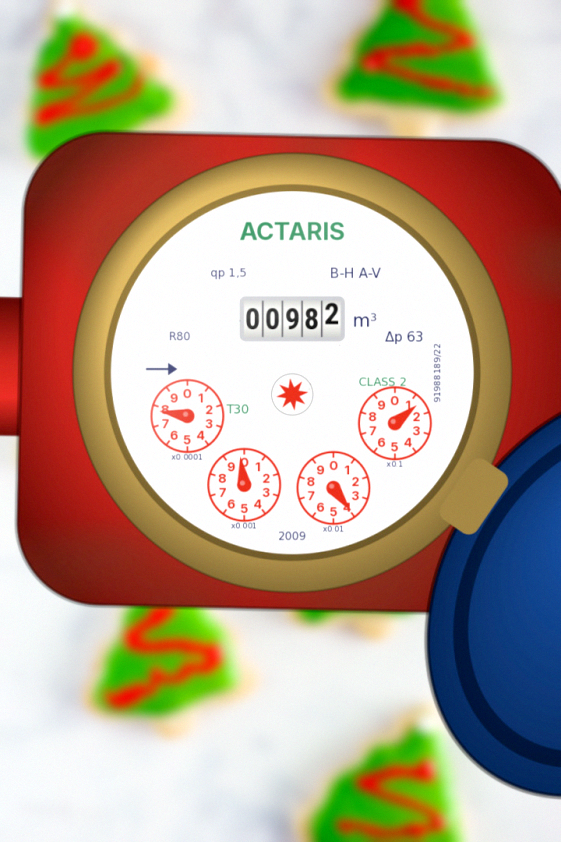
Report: 982.1397 m³
